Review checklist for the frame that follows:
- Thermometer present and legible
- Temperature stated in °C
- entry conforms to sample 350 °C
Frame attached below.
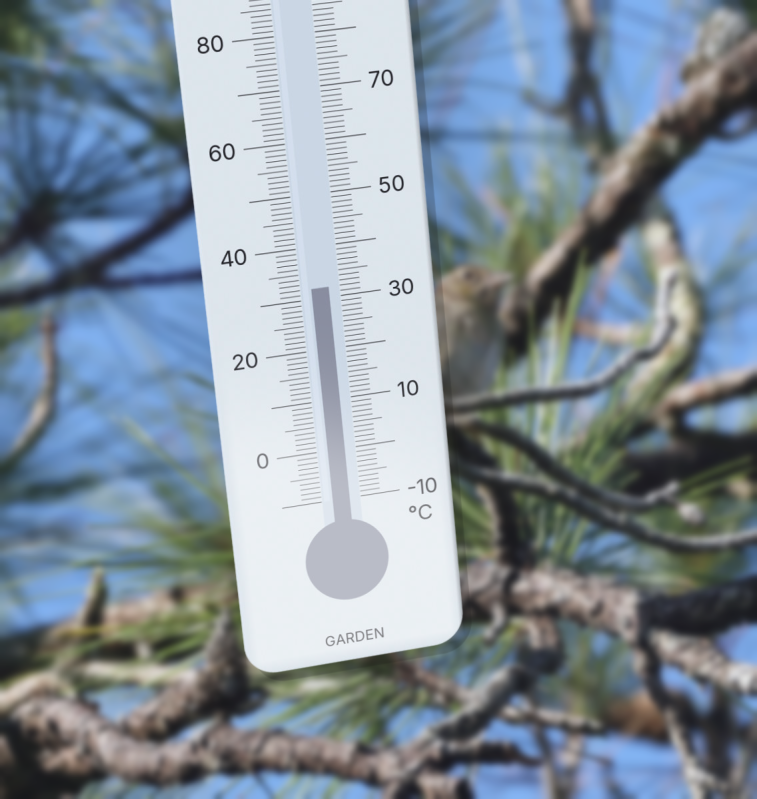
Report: 32 °C
